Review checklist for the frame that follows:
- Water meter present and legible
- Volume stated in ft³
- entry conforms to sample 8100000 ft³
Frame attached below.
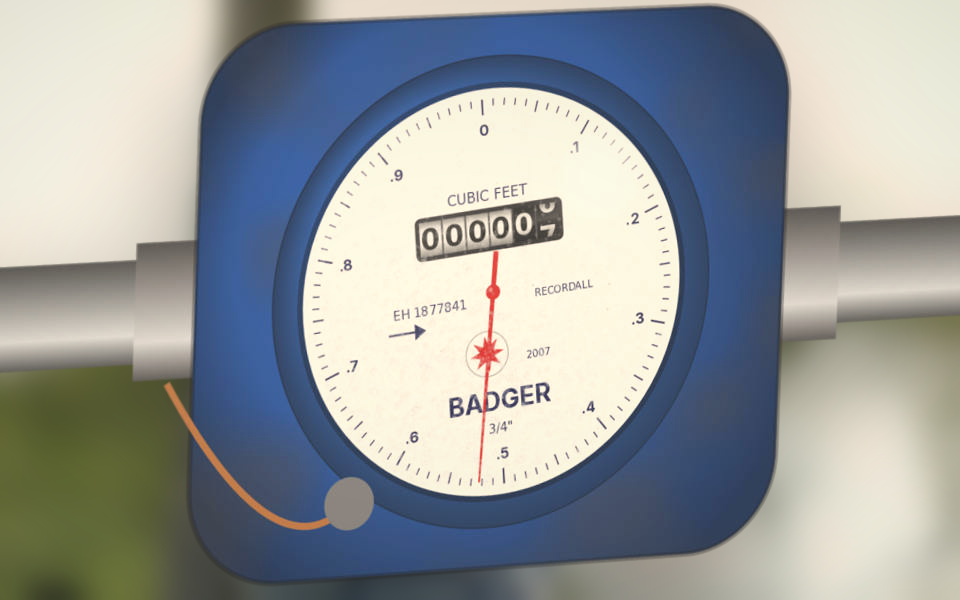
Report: 6.52 ft³
